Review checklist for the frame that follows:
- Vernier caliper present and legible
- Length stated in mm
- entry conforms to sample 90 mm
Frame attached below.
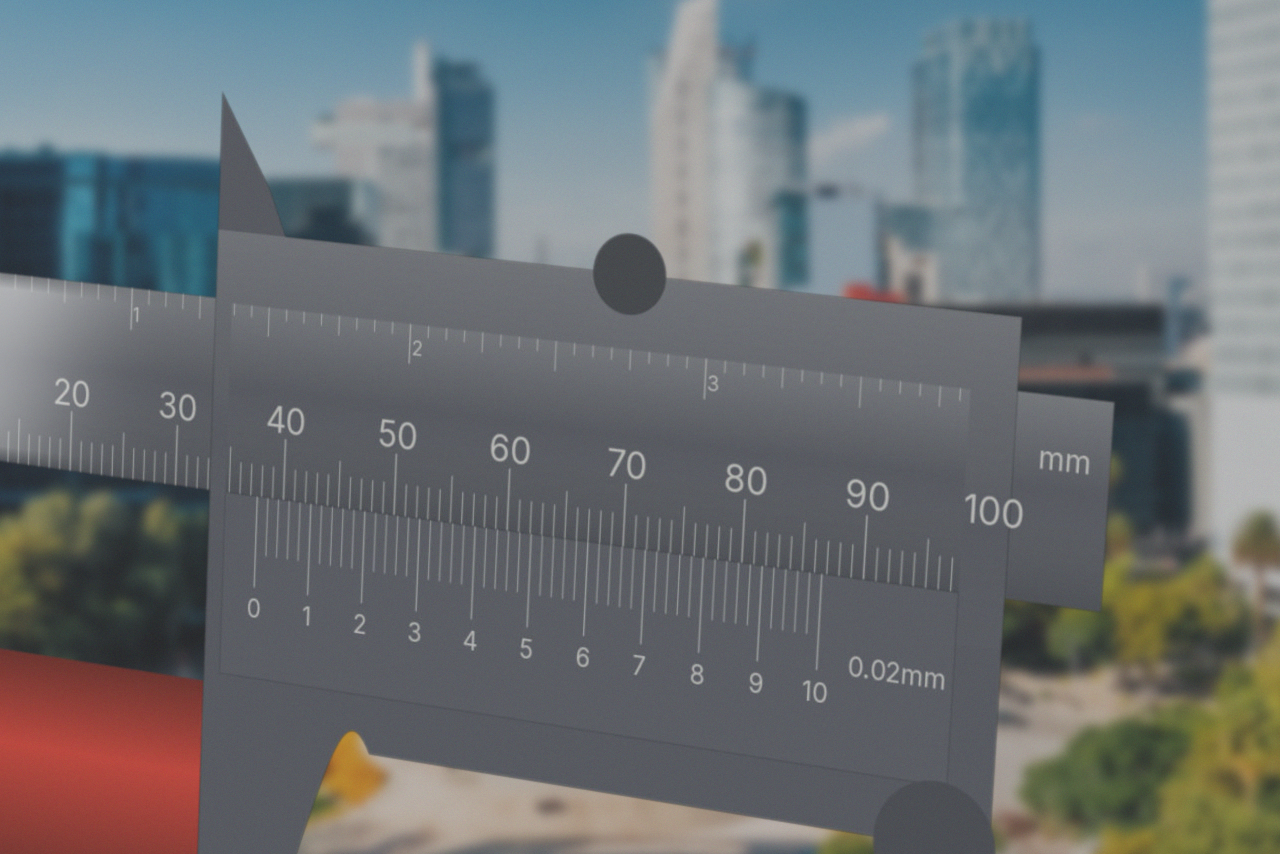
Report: 37.6 mm
